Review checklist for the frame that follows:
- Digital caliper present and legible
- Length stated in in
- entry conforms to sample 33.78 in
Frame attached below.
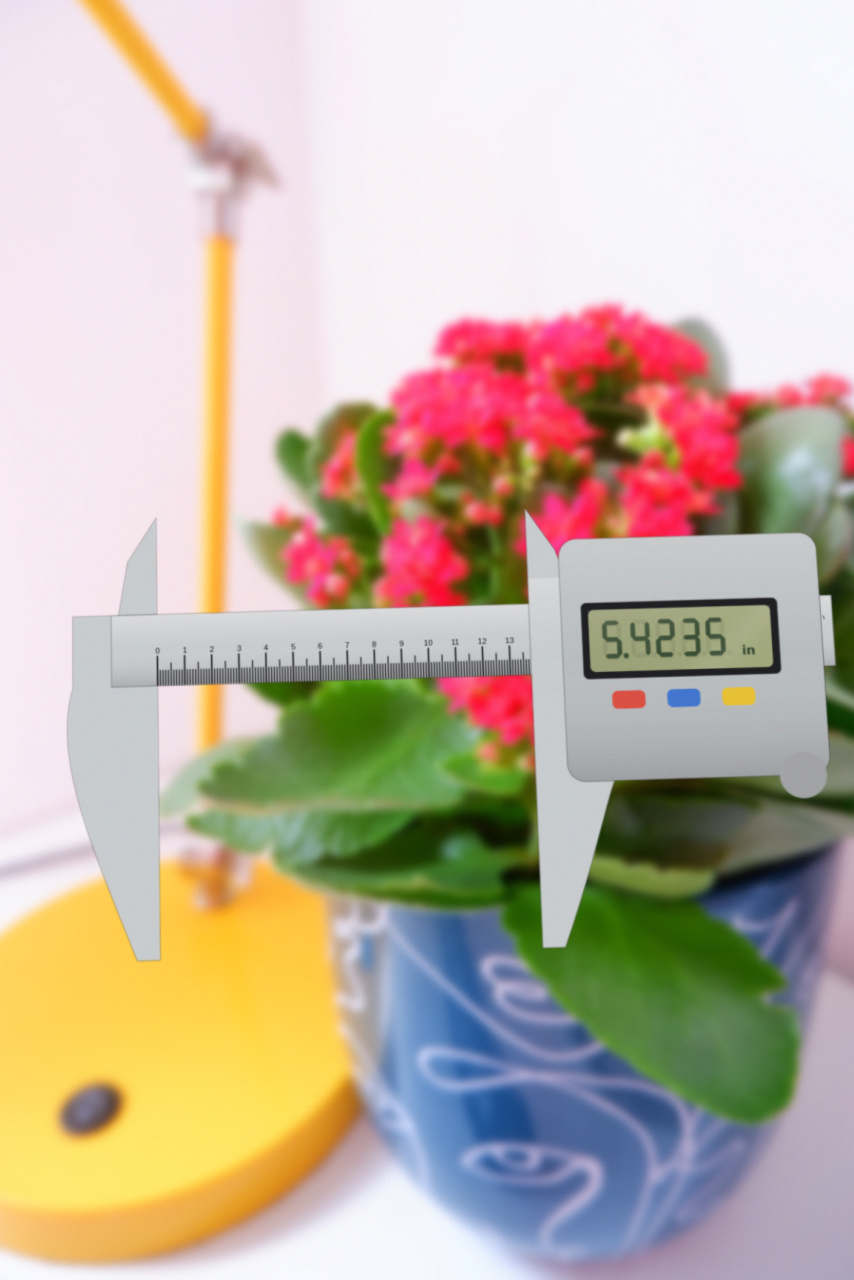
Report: 5.4235 in
